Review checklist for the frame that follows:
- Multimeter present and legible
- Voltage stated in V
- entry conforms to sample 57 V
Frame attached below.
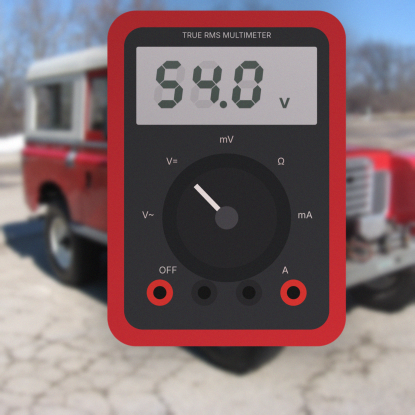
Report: 54.0 V
